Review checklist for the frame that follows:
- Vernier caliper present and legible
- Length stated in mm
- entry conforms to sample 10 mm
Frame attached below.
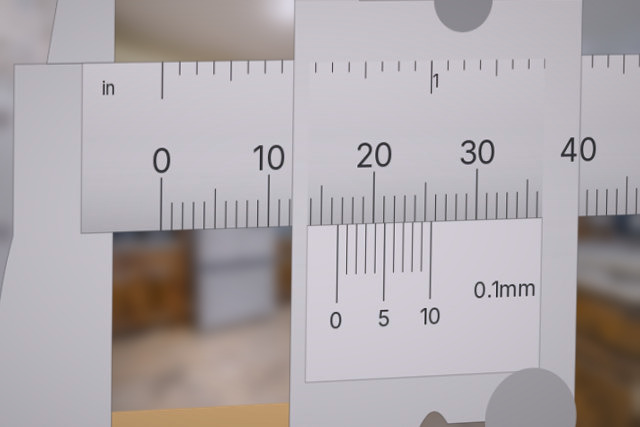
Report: 16.6 mm
